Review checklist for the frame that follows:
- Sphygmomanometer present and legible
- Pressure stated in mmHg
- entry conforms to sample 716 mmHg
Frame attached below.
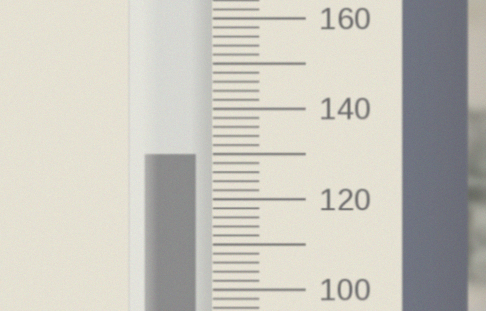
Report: 130 mmHg
